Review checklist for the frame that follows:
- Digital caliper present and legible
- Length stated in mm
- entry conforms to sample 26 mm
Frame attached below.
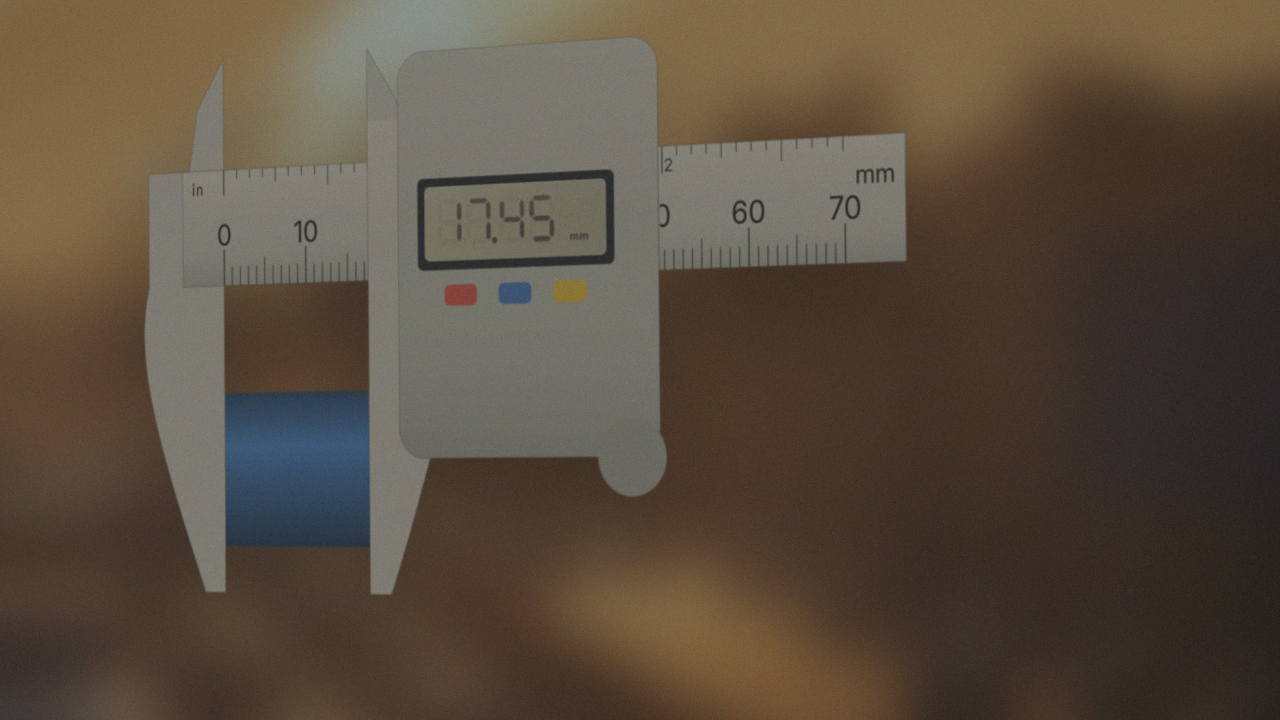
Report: 17.45 mm
